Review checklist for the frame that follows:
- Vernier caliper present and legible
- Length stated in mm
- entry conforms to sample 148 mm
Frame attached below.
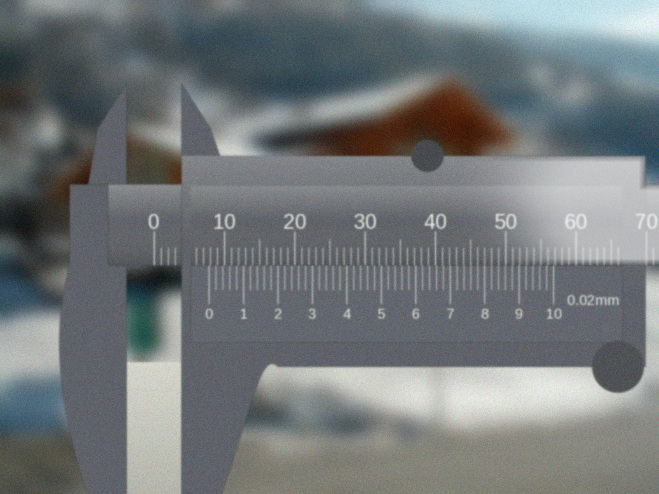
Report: 7.8 mm
